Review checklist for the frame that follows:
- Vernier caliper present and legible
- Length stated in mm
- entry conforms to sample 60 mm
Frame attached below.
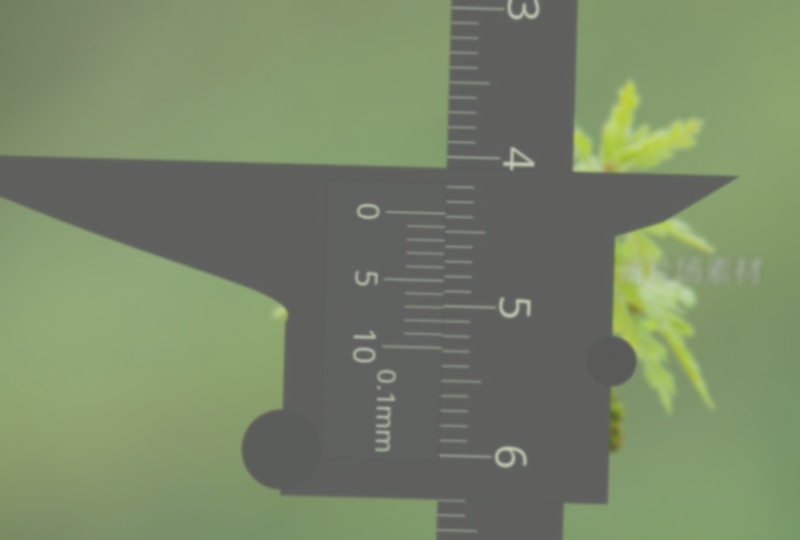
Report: 43.8 mm
